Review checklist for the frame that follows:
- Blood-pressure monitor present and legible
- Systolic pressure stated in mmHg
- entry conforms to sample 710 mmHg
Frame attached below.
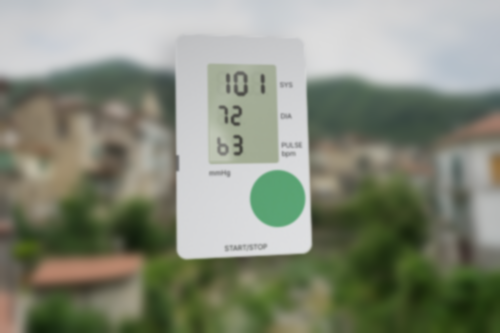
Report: 101 mmHg
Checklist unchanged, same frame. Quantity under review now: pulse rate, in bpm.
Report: 63 bpm
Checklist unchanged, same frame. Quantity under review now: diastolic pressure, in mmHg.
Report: 72 mmHg
